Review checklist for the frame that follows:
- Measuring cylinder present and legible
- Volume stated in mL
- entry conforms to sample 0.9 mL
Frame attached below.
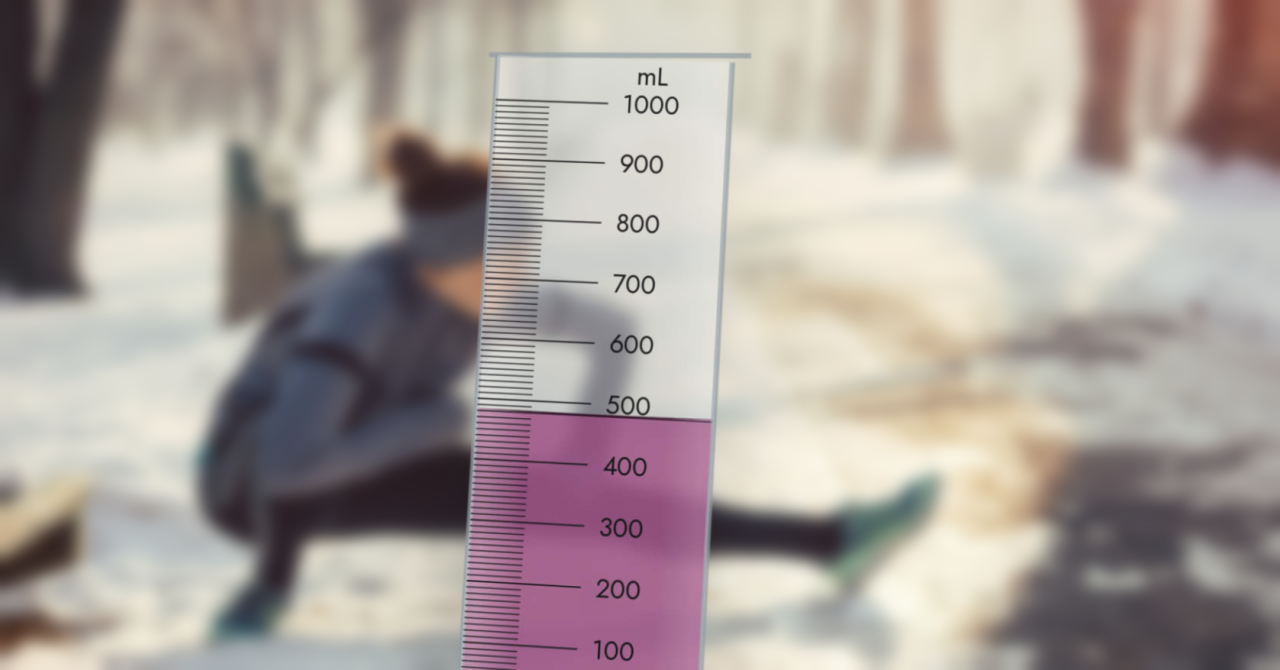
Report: 480 mL
